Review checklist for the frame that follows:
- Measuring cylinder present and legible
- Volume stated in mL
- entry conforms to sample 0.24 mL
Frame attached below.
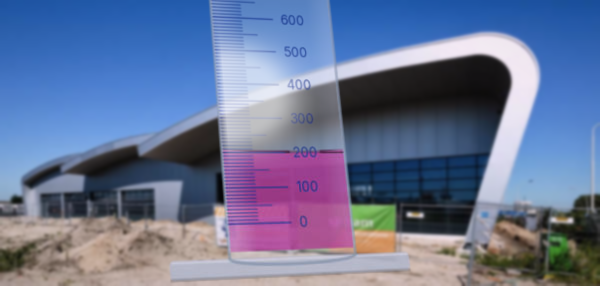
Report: 200 mL
